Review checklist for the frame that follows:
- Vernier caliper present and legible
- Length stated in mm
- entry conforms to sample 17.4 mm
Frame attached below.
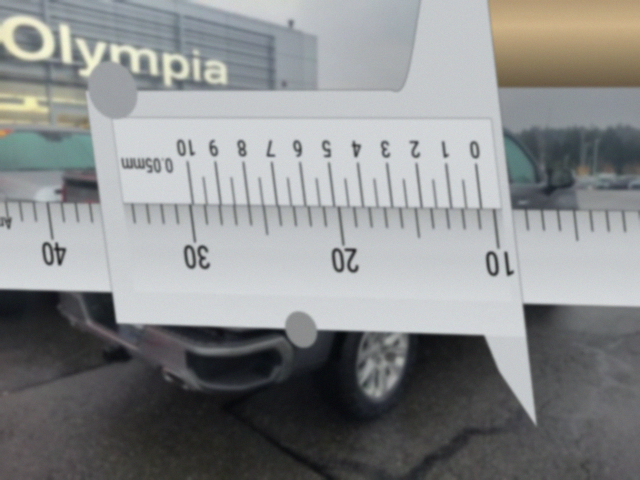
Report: 10.8 mm
